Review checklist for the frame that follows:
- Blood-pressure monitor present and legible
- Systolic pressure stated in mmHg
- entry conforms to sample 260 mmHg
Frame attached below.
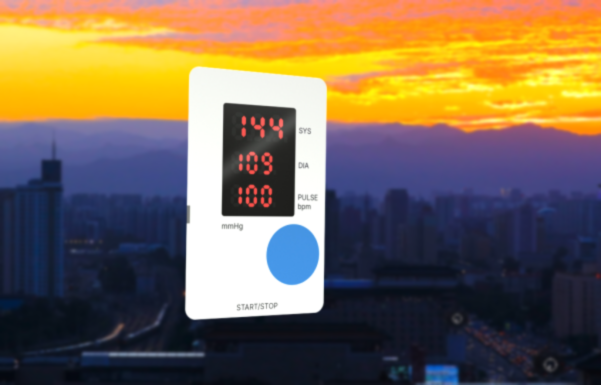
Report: 144 mmHg
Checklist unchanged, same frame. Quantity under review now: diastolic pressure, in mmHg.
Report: 109 mmHg
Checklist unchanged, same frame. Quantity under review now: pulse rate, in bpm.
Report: 100 bpm
